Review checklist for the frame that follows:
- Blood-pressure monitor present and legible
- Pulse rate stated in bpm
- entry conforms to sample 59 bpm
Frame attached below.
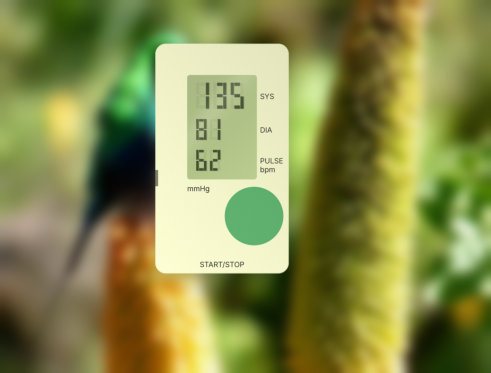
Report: 62 bpm
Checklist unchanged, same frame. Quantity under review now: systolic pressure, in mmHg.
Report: 135 mmHg
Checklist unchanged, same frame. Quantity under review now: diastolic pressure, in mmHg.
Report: 81 mmHg
